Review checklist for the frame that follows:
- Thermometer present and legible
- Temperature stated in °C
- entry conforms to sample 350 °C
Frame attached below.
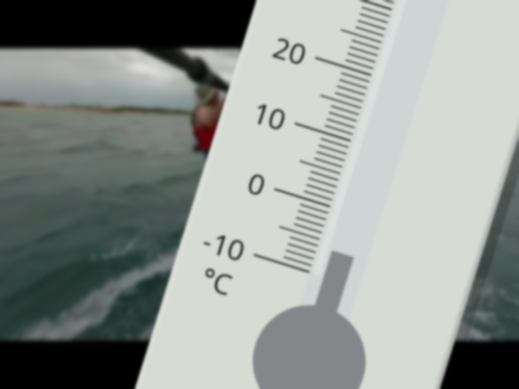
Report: -6 °C
